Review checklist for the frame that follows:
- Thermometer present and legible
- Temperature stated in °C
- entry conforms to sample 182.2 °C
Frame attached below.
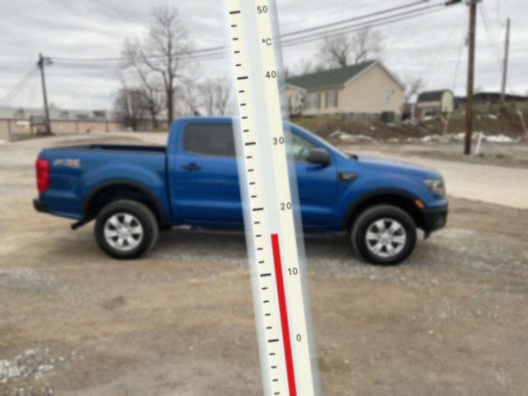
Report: 16 °C
